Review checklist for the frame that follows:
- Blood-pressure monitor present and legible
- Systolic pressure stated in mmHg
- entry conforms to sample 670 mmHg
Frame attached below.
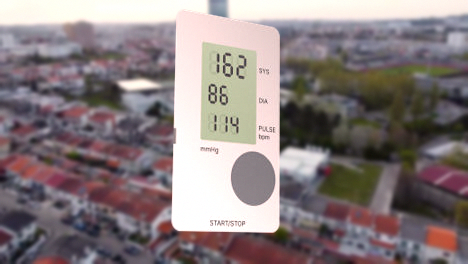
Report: 162 mmHg
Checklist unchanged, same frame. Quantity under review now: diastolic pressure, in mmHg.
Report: 86 mmHg
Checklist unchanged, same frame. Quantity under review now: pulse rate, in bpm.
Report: 114 bpm
